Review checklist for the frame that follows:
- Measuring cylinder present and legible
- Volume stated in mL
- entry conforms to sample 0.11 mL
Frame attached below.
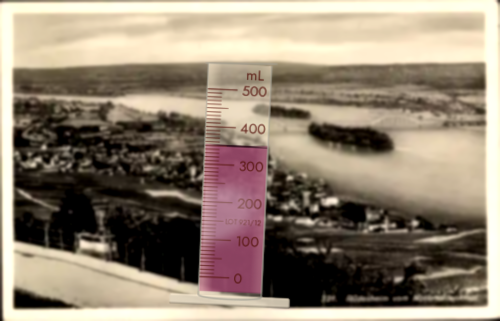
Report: 350 mL
